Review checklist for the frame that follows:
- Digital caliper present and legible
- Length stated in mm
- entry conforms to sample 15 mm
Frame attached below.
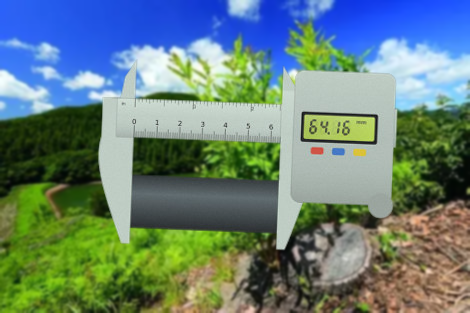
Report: 64.16 mm
